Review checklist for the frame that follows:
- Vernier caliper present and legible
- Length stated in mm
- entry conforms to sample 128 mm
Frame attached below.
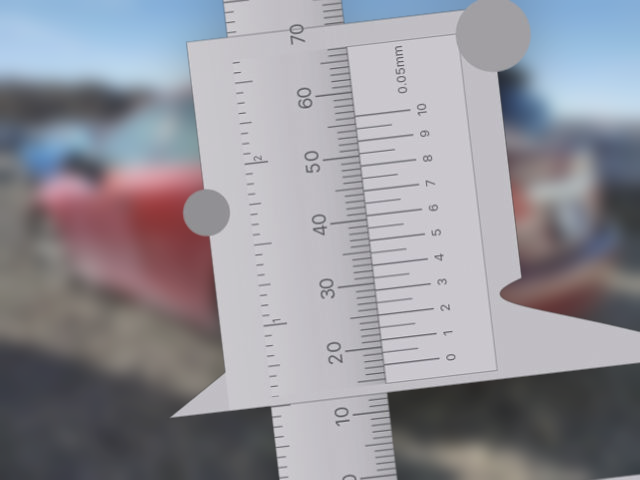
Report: 17.2 mm
